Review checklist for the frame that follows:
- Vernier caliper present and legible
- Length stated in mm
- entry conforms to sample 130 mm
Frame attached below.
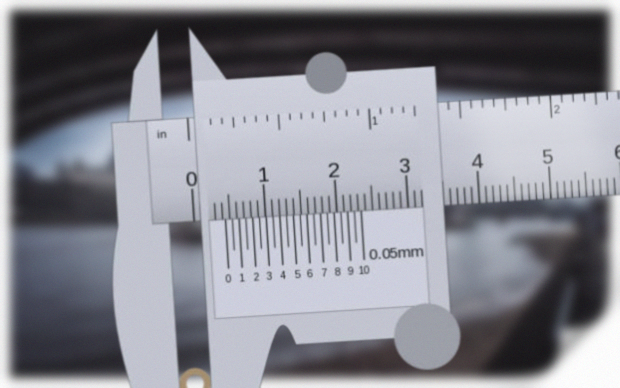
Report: 4.4 mm
